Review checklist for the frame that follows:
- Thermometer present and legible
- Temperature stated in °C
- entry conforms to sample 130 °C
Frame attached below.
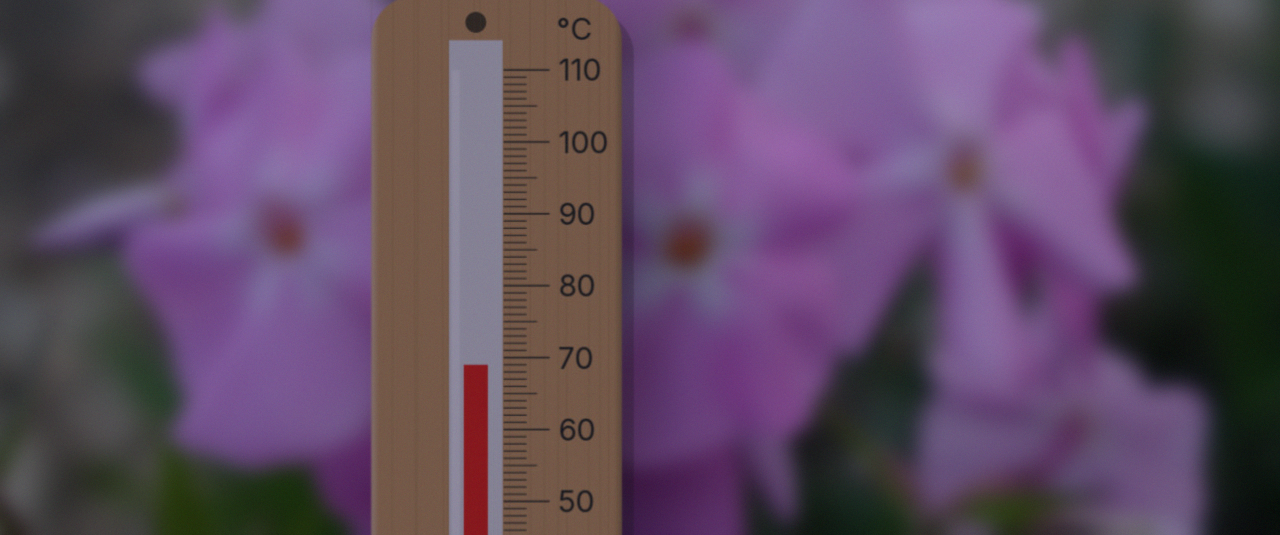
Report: 69 °C
